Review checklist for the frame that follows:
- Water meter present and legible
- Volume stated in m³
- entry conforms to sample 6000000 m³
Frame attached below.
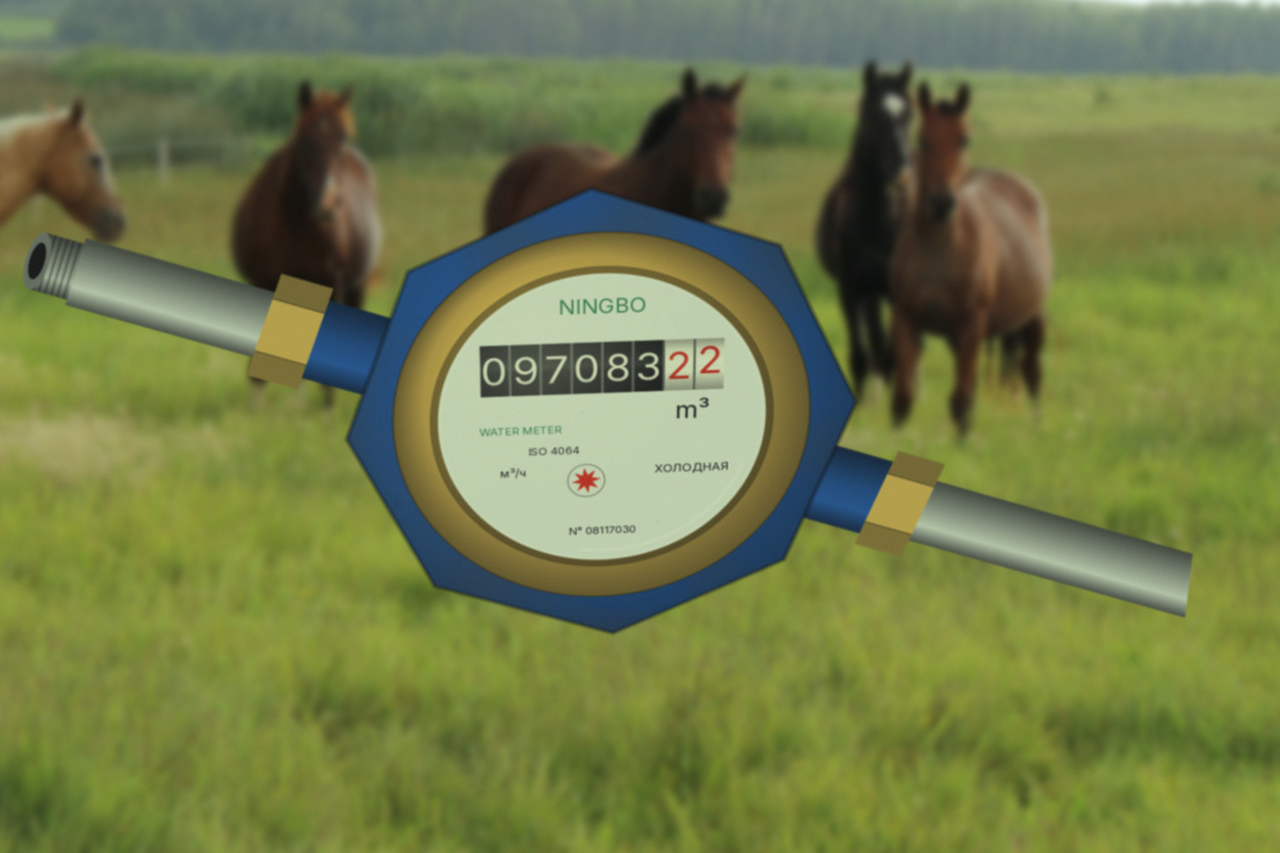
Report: 97083.22 m³
